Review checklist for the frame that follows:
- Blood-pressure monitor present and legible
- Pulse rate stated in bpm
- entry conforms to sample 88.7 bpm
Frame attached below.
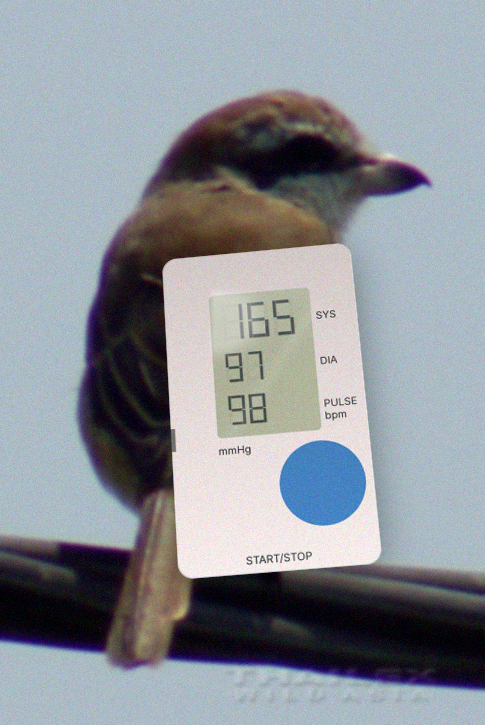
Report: 98 bpm
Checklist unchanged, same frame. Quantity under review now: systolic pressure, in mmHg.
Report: 165 mmHg
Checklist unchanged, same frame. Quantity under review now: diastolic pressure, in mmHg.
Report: 97 mmHg
